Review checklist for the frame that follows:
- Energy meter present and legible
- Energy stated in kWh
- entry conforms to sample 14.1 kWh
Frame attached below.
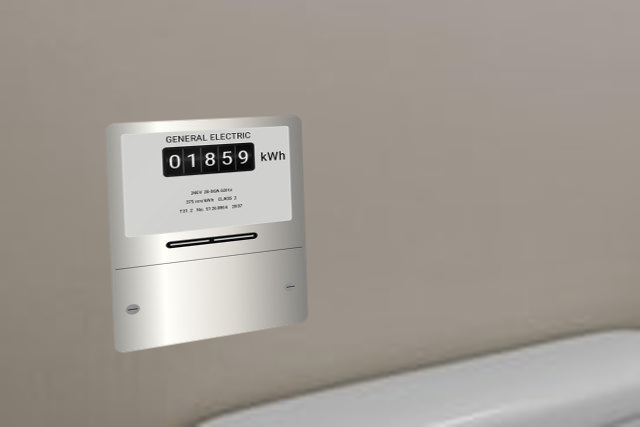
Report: 1859 kWh
